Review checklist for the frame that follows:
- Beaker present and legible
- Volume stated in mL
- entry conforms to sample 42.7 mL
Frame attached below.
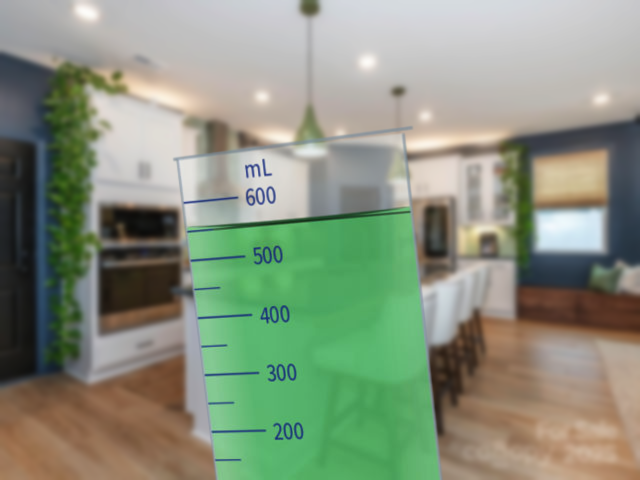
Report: 550 mL
